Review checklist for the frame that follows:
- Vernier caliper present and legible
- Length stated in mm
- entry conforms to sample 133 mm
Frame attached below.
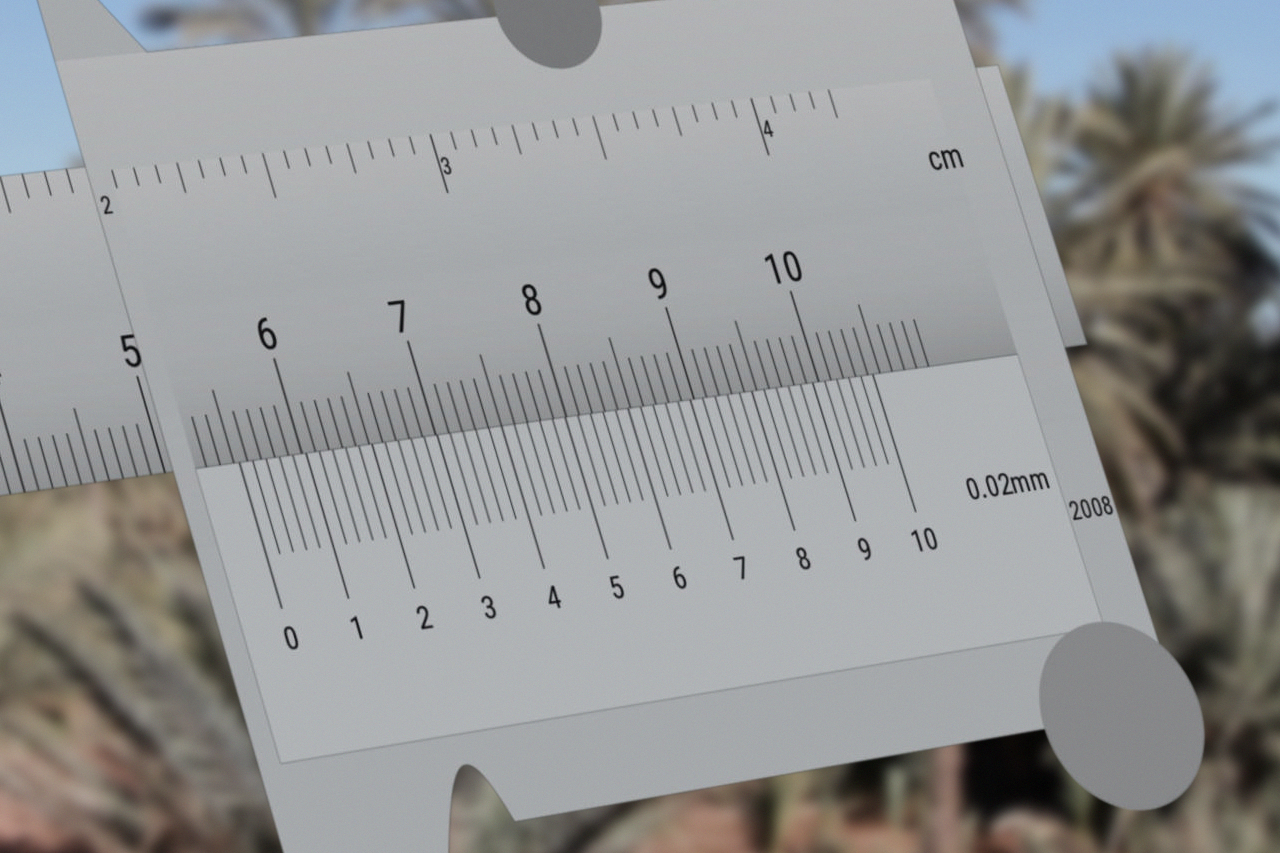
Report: 55.4 mm
